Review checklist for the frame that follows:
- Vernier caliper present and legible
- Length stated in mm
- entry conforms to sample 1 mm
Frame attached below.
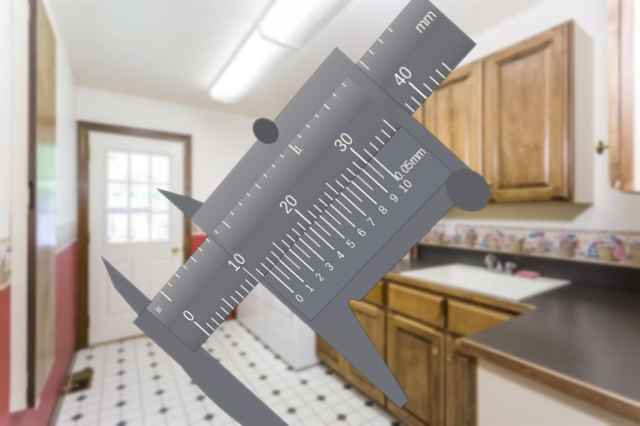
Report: 12.0 mm
